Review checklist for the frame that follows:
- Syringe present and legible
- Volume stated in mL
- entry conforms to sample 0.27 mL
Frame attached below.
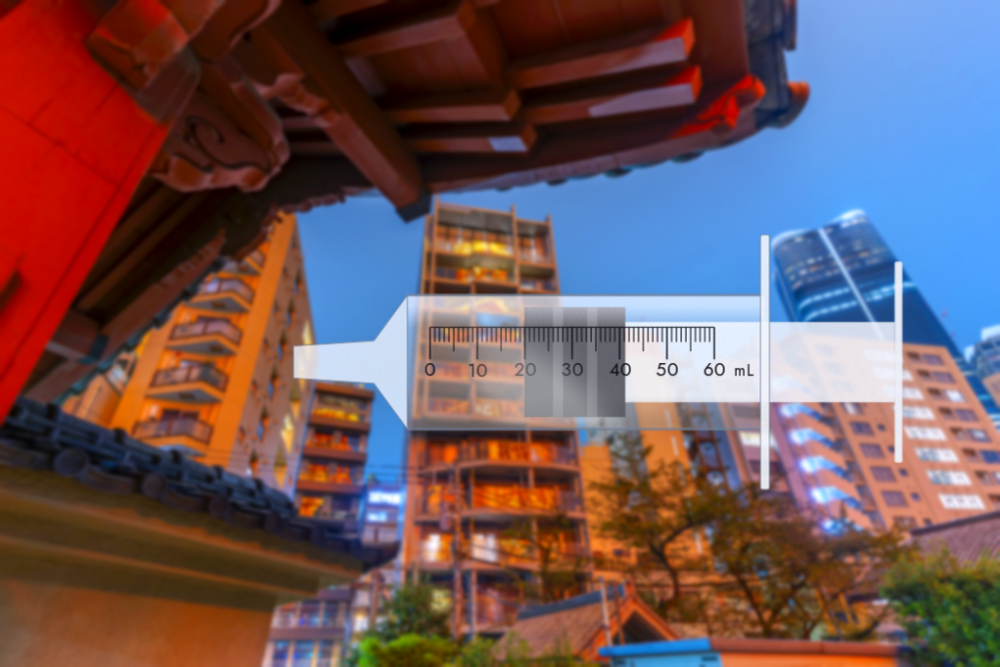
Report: 20 mL
